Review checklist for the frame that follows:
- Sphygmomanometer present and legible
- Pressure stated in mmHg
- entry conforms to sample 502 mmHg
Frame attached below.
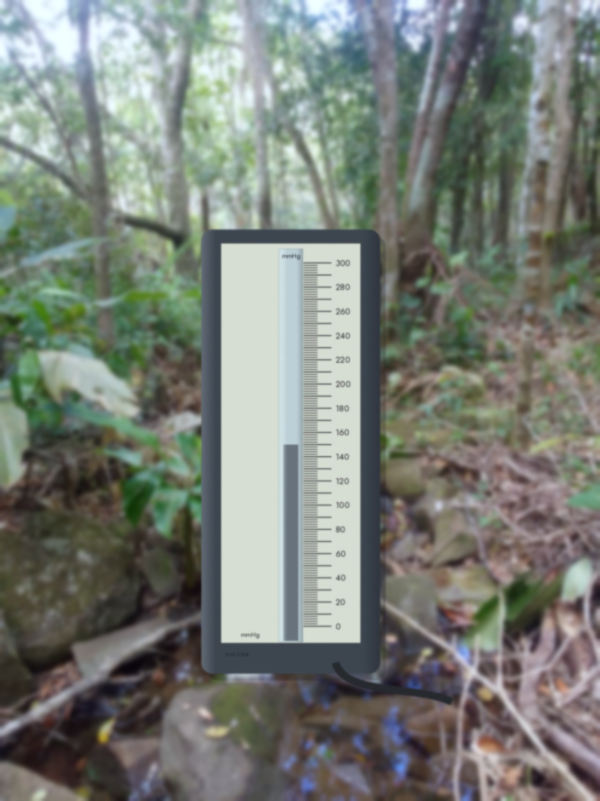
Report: 150 mmHg
